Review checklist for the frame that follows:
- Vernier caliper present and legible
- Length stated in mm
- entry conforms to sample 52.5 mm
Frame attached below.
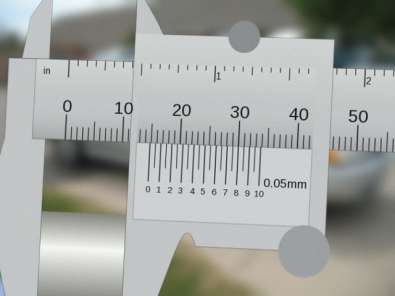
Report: 14.8 mm
